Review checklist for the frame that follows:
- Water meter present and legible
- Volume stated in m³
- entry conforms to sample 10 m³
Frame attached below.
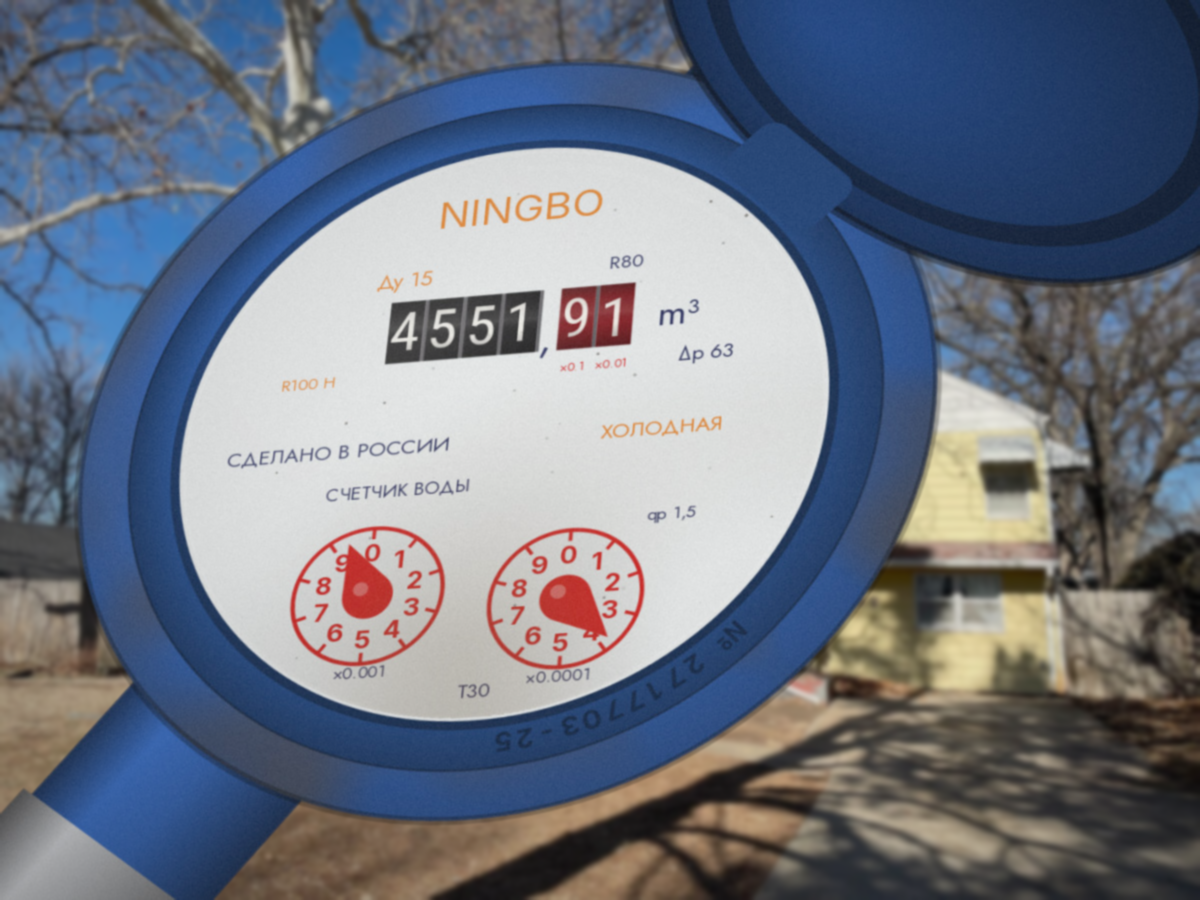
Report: 4551.9093 m³
